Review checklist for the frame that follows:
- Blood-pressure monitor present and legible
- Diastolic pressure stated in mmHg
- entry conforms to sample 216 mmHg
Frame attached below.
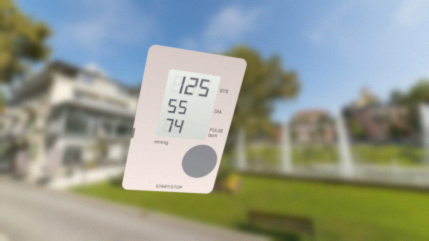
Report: 55 mmHg
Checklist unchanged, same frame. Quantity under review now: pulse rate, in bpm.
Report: 74 bpm
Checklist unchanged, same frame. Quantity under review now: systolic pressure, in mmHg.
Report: 125 mmHg
